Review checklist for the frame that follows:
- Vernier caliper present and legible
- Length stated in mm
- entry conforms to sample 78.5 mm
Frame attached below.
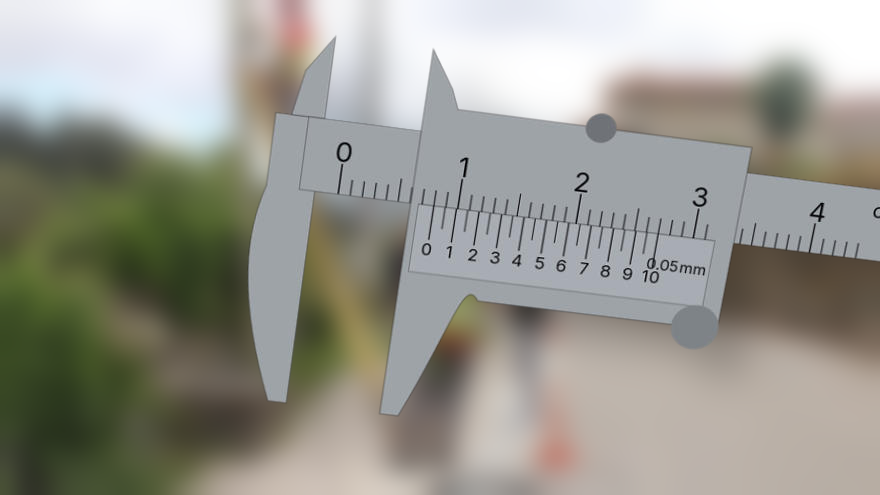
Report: 8.0 mm
